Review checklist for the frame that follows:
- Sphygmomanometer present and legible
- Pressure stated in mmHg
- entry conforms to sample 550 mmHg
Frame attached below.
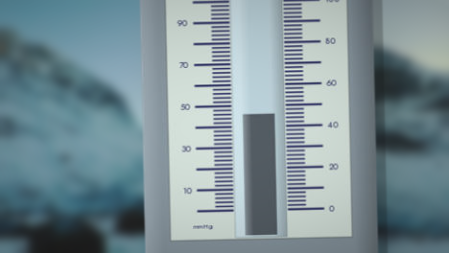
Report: 46 mmHg
